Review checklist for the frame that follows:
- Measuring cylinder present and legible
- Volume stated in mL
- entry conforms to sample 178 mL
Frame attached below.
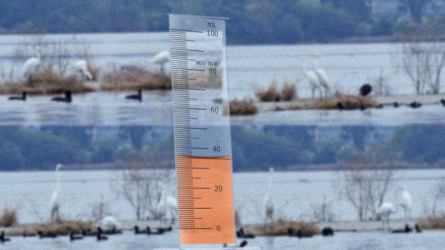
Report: 35 mL
